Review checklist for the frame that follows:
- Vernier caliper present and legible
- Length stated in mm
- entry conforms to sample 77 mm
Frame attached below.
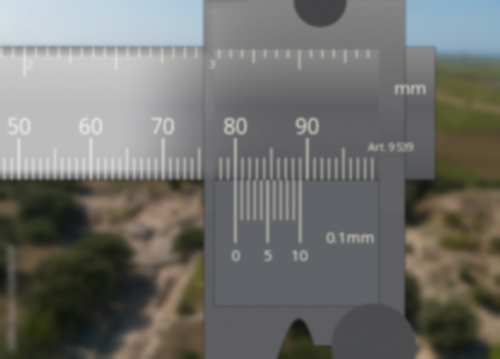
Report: 80.0 mm
